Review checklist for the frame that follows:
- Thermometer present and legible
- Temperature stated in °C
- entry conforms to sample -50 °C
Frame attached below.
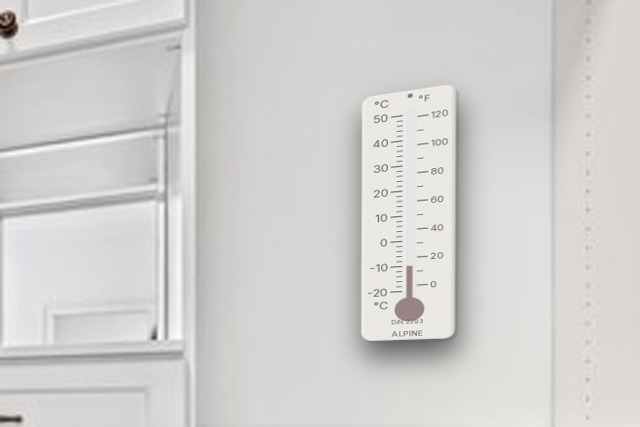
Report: -10 °C
